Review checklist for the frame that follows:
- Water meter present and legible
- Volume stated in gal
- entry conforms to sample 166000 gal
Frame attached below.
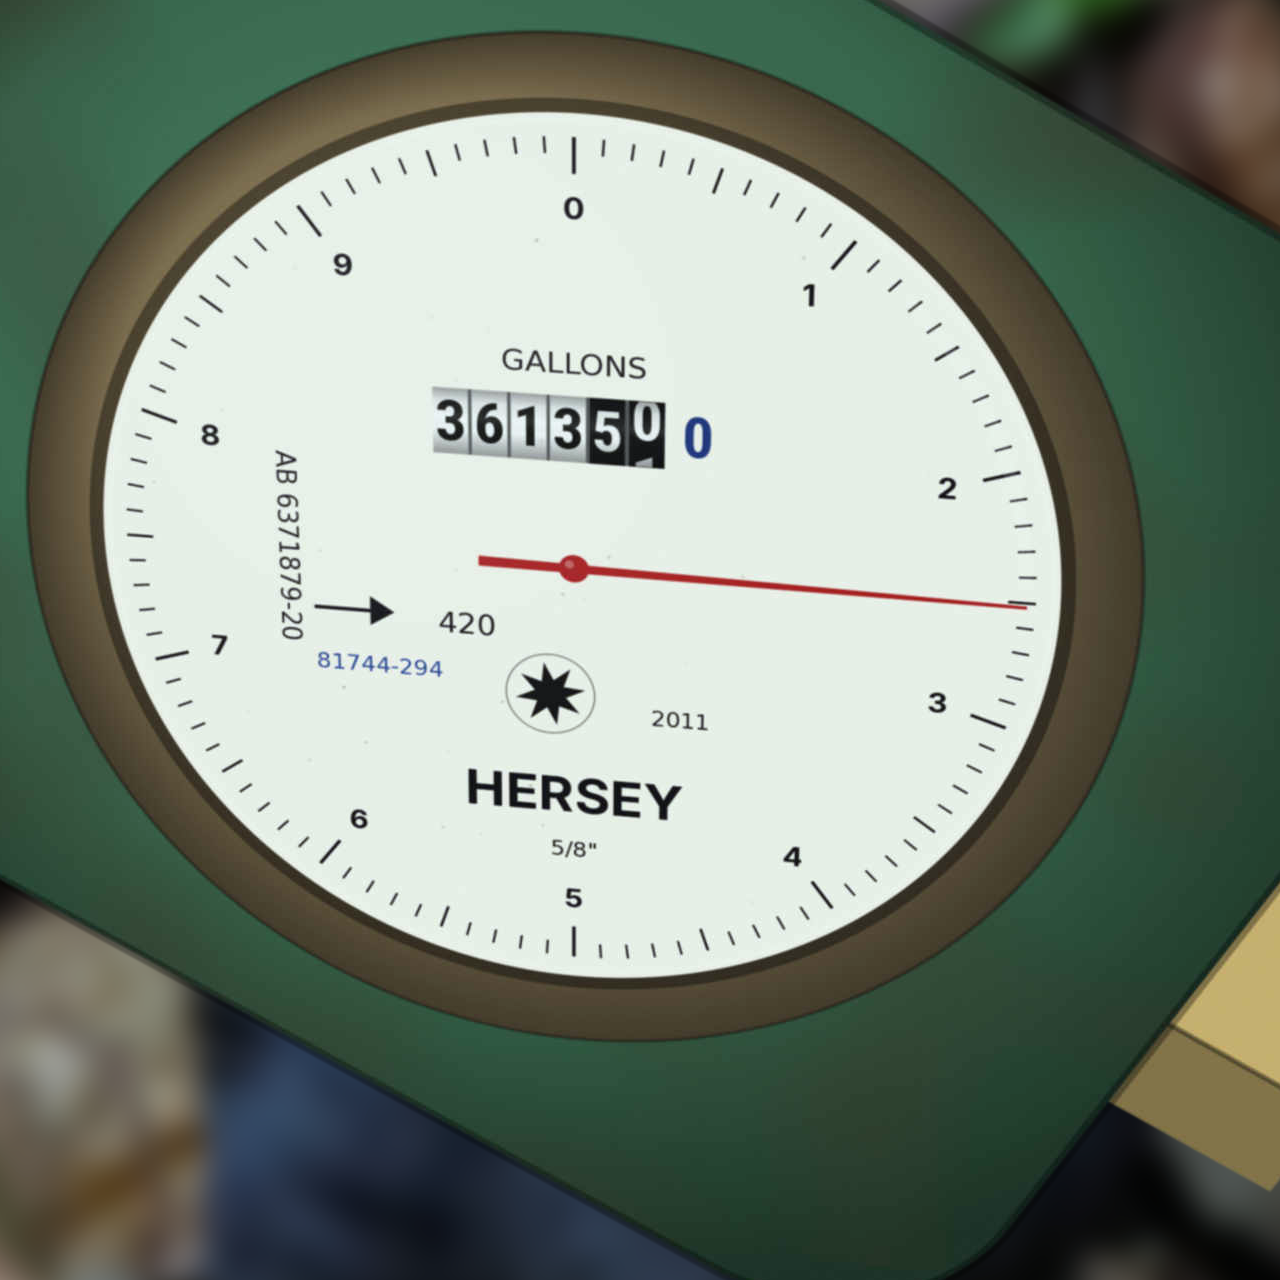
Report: 3613502.5 gal
